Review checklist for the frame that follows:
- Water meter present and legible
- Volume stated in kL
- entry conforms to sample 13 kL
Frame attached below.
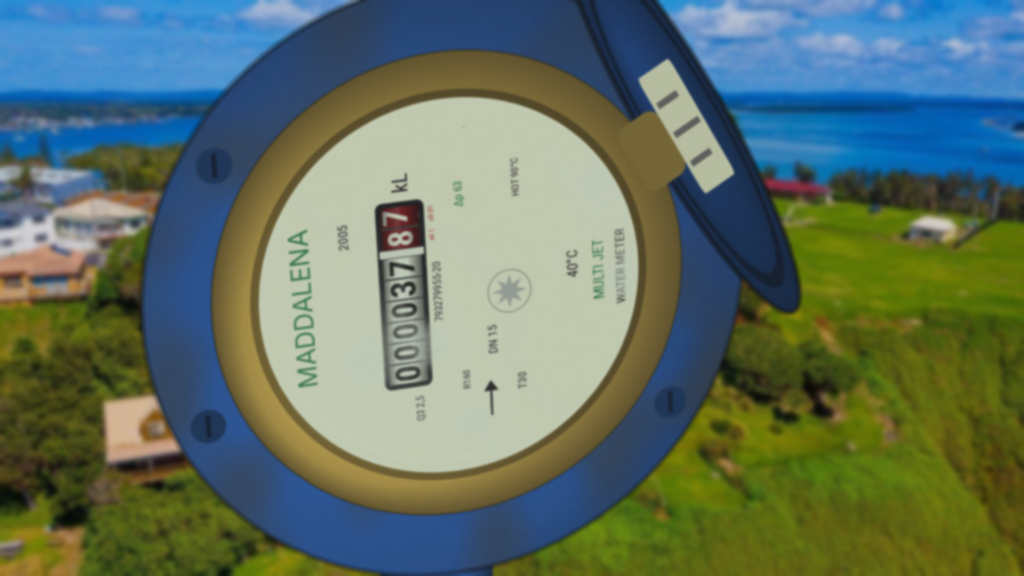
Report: 37.87 kL
